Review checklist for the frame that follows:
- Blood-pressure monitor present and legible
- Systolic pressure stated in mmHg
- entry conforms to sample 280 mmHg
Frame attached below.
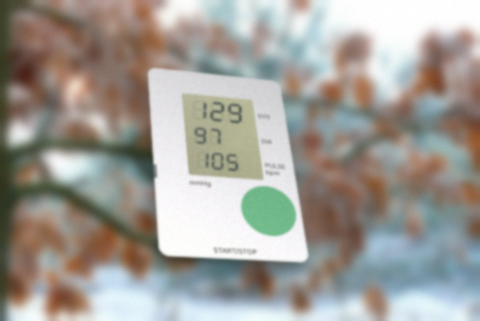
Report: 129 mmHg
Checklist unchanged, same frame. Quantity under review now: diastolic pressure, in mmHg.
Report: 97 mmHg
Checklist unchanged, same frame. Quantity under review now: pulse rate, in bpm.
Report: 105 bpm
